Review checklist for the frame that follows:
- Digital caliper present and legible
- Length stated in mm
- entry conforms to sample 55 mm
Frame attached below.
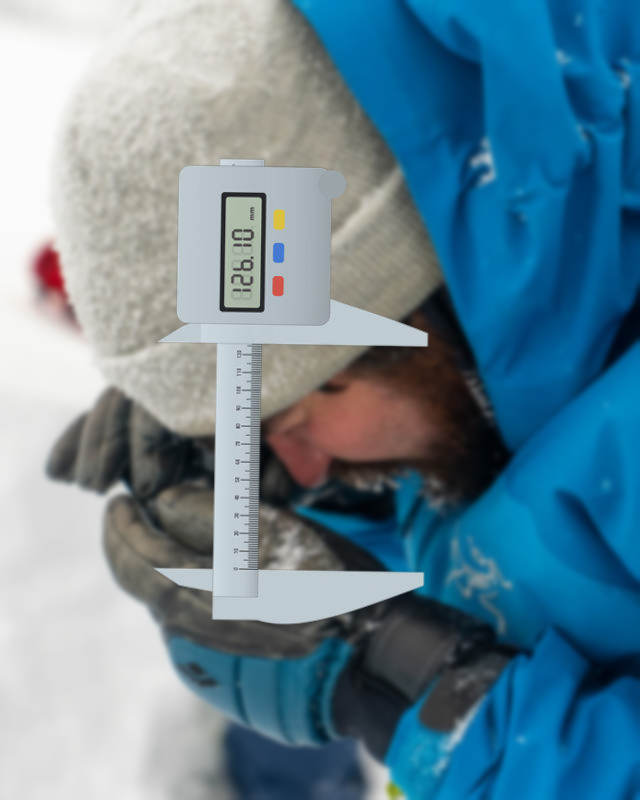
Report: 126.10 mm
